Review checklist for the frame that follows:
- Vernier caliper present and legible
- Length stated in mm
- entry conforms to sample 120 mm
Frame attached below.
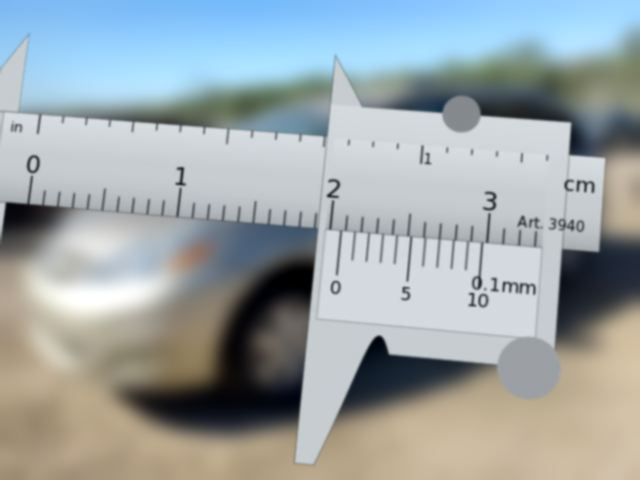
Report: 20.7 mm
